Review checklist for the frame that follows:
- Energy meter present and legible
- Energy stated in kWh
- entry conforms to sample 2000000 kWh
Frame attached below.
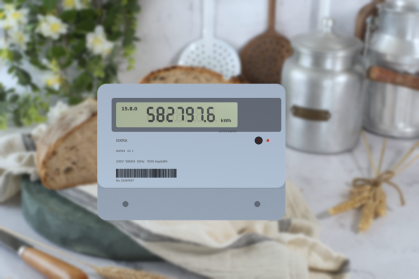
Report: 582797.6 kWh
